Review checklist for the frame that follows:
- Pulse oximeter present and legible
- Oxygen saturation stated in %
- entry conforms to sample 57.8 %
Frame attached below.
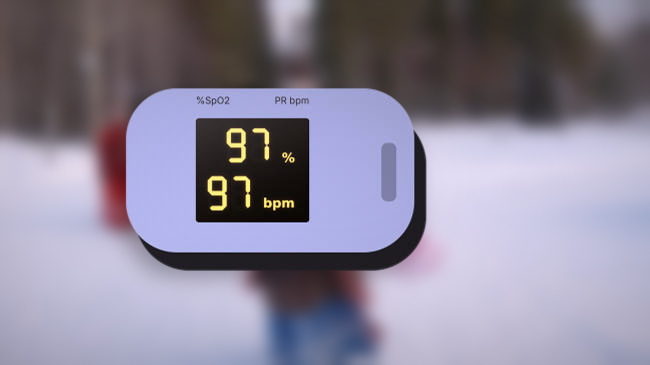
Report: 97 %
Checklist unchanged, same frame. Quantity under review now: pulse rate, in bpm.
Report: 97 bpm
